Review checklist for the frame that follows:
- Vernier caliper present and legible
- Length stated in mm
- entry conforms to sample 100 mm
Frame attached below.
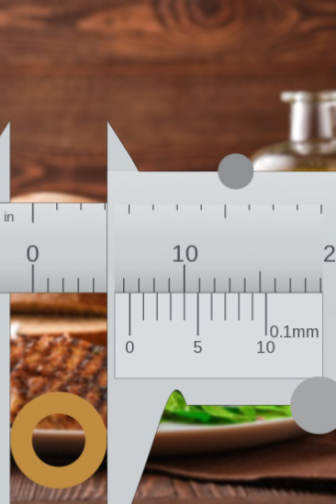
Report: 6.4 mm
